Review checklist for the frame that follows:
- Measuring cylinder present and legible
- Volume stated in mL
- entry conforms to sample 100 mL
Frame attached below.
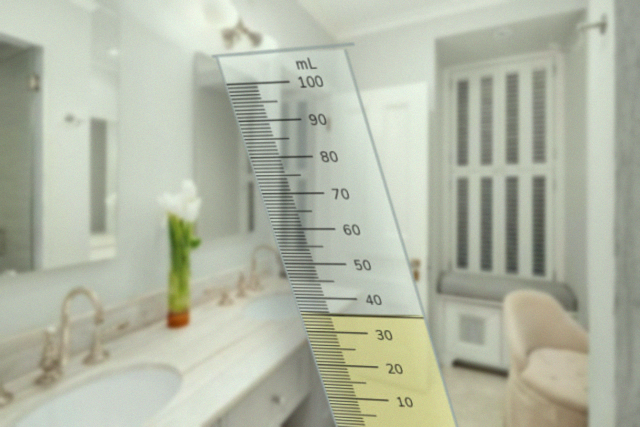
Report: 35 mL
